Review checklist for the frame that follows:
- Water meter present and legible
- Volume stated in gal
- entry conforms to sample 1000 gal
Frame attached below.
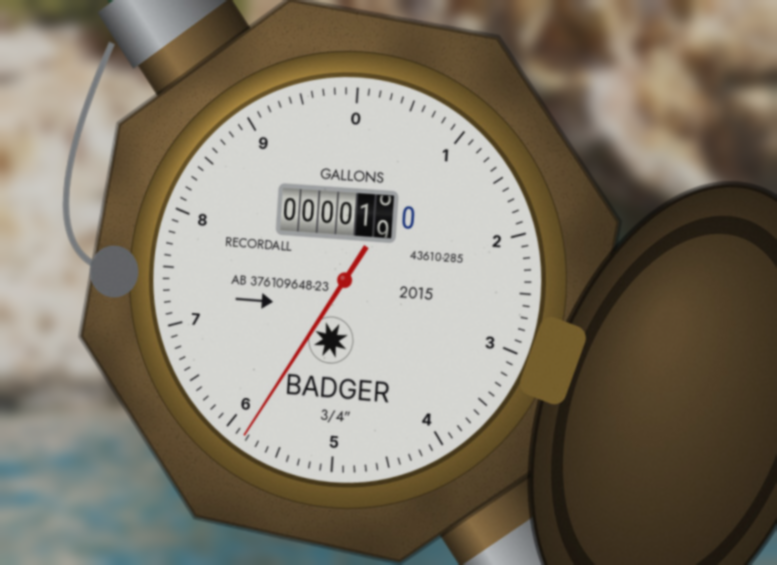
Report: 185.8 gal
